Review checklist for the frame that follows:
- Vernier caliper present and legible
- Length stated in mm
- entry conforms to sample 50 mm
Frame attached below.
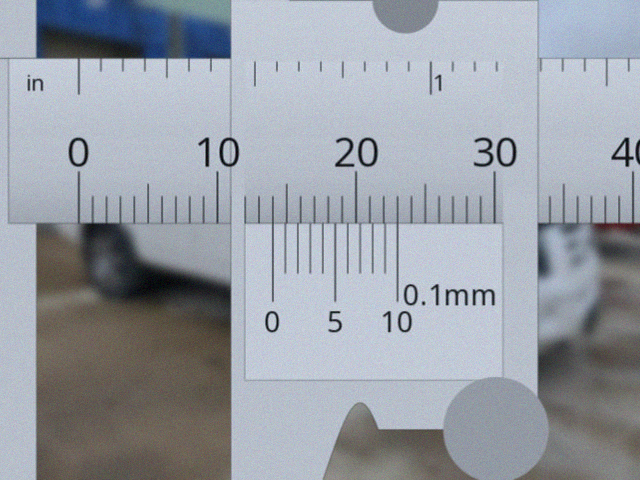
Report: 14.0 mm
